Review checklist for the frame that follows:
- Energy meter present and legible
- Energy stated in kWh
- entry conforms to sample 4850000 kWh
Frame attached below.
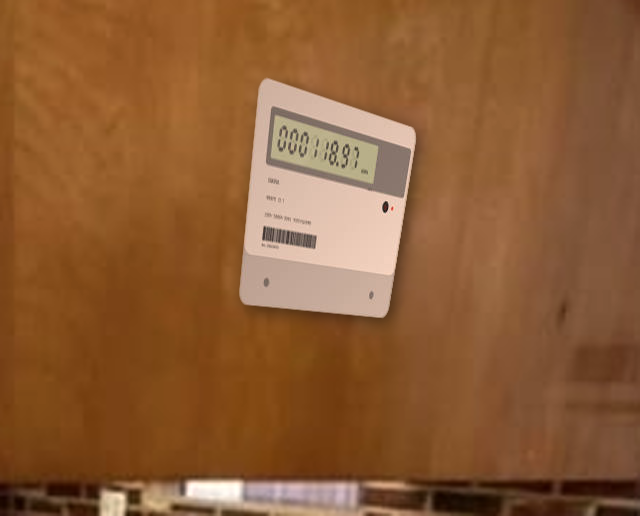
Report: 118.97 kWh
